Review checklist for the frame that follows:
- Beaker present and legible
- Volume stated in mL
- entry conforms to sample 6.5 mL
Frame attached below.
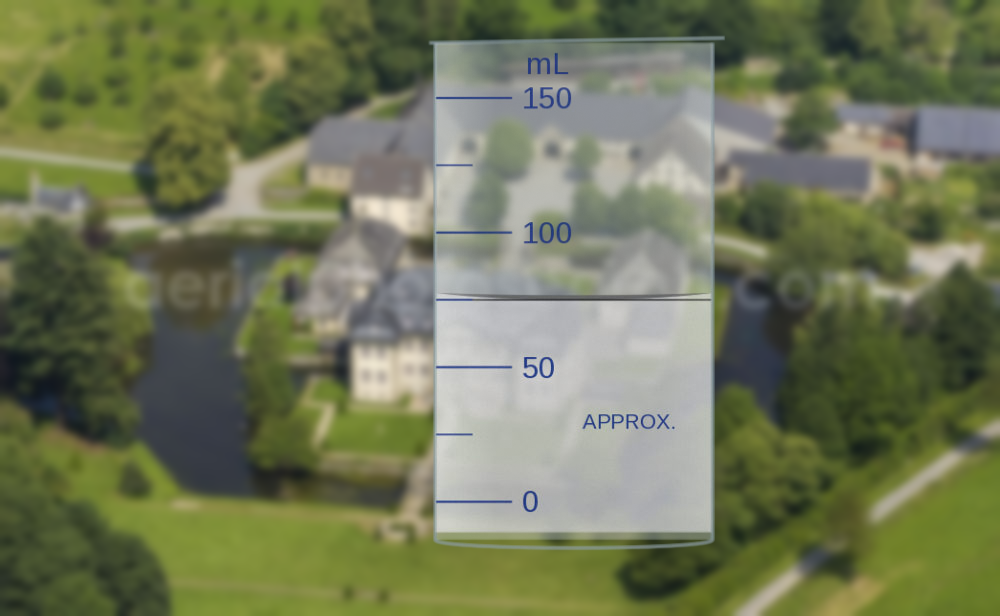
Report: 75 mL
